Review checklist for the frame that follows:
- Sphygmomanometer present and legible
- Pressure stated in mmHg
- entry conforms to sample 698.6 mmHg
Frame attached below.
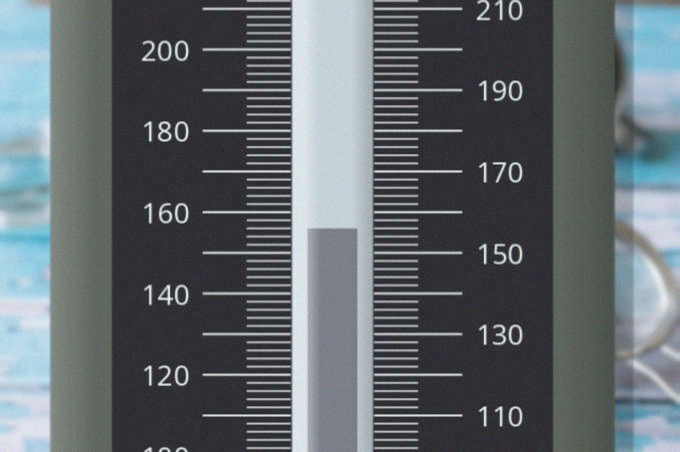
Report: 156 mmHg
